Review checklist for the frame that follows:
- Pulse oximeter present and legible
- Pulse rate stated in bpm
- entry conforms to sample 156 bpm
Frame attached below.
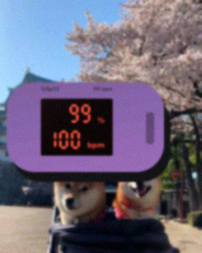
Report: 100 bpm
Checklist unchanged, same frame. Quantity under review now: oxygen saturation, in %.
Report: 99 %
